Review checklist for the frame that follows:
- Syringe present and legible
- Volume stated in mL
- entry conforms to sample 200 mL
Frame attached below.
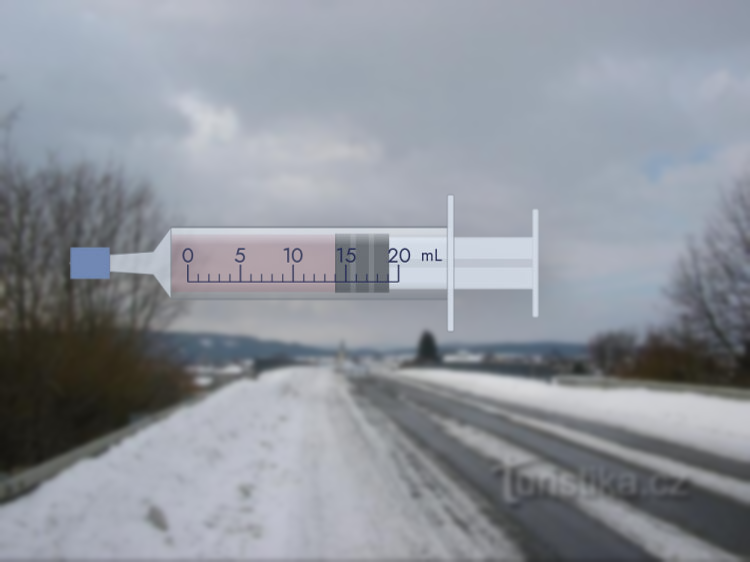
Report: 14 mL
